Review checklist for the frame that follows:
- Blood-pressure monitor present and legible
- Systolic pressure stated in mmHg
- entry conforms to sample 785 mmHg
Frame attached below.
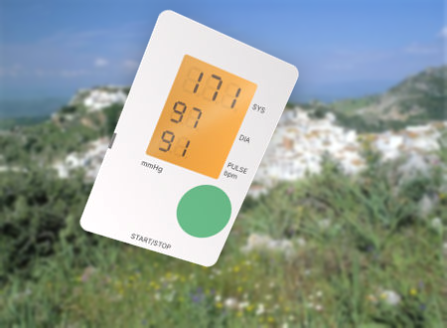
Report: 171 mmHg
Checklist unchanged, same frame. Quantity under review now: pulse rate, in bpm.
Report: 91 bpm
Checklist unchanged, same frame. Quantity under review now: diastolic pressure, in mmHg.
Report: 97 mmHg
